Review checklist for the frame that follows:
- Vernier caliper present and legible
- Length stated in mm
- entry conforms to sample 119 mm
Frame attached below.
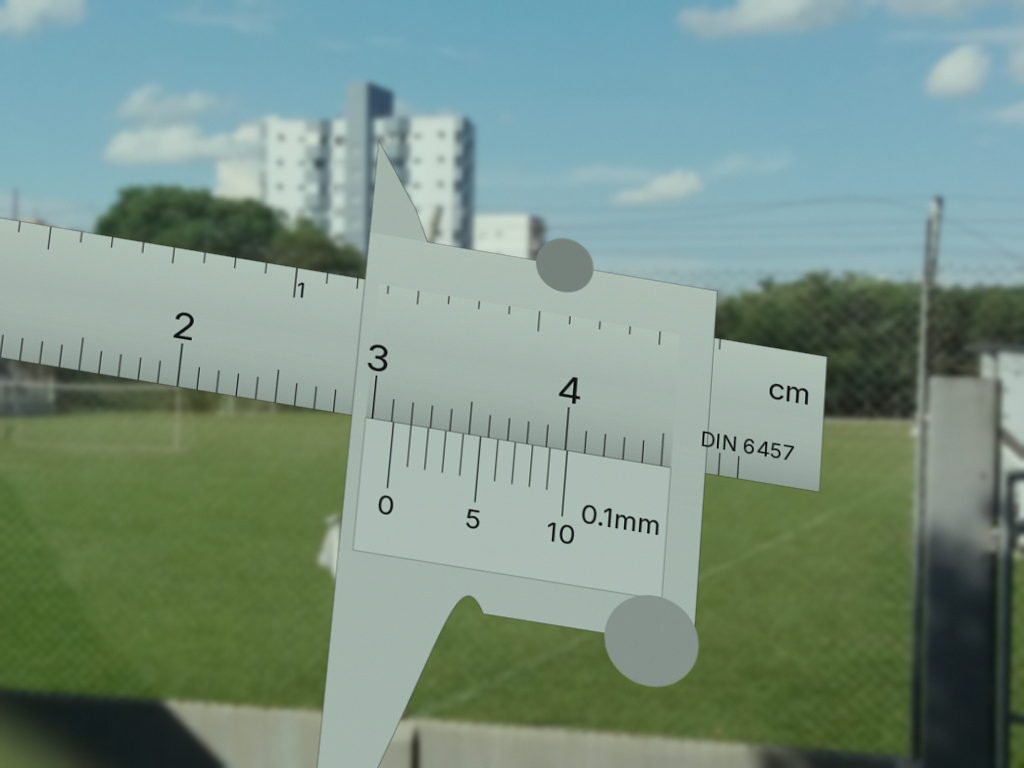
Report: 31.1 mm
